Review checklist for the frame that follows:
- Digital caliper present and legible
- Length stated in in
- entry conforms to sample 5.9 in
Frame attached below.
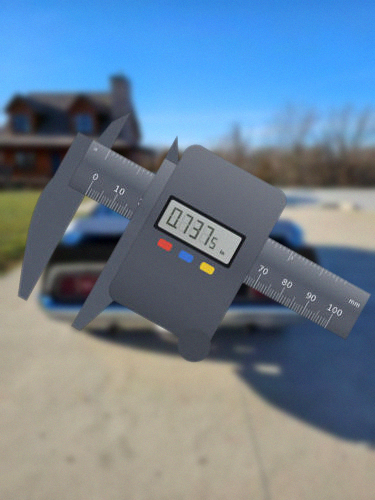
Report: 0.7375 in
